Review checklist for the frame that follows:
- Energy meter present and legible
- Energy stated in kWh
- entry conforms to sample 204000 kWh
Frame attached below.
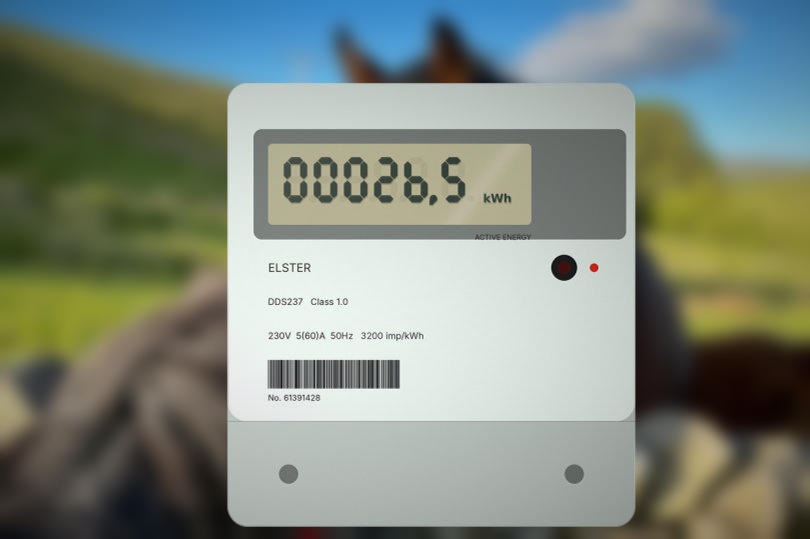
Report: 26.5 kWh
